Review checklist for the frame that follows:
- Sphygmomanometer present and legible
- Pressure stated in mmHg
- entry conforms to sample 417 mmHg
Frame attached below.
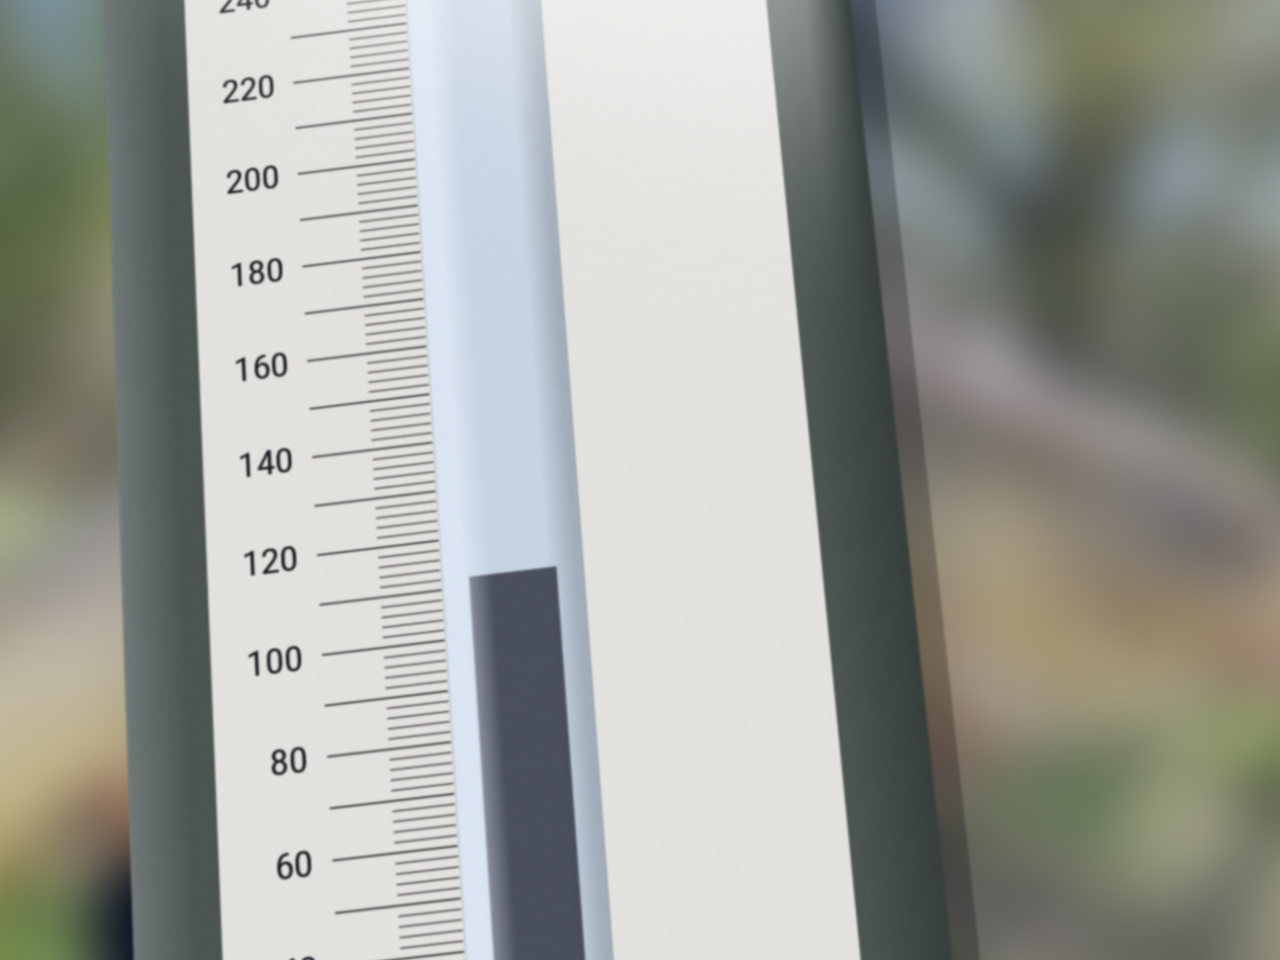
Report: 112 mmHg
